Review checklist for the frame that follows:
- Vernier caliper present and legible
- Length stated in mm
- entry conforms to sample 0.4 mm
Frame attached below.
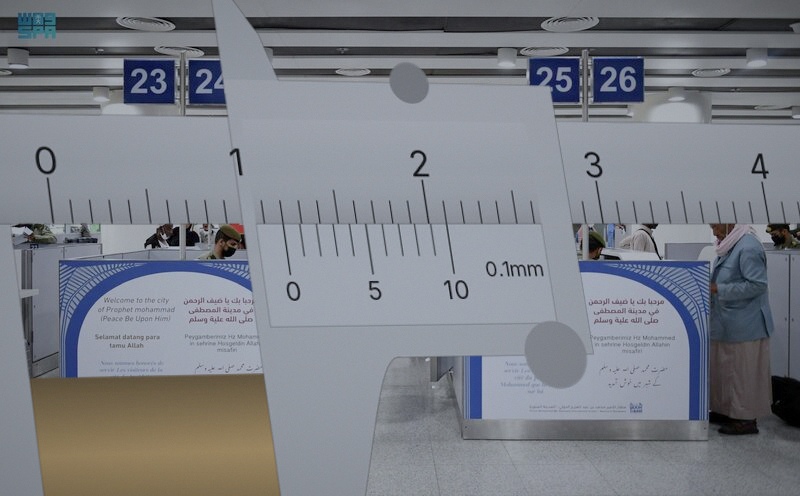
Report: 12.0 mm
